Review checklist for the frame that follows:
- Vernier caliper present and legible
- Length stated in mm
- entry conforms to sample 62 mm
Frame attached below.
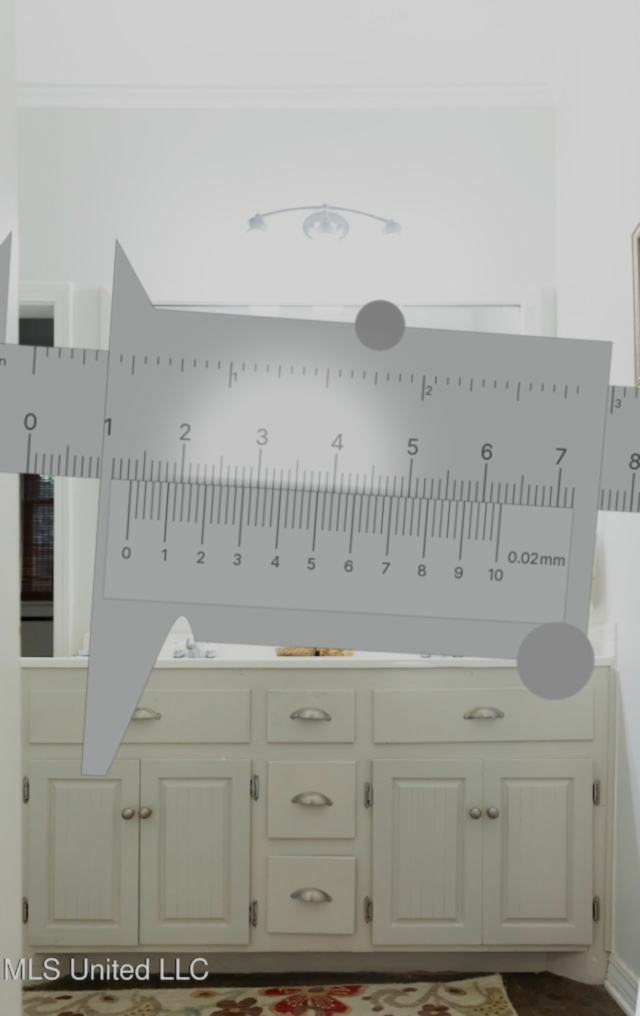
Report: 13.4 mm
